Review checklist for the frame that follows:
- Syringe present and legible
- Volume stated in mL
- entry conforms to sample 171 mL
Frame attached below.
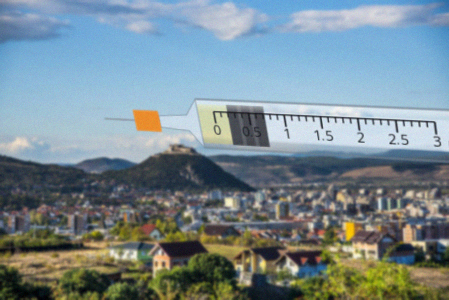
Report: 0.2 mL
